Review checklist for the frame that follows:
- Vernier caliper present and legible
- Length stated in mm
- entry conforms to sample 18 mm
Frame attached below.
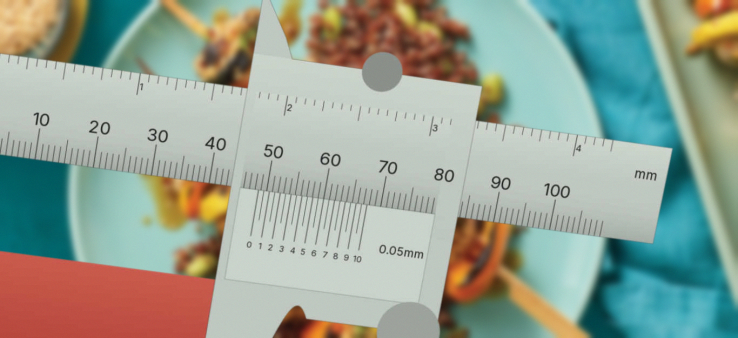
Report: 48.6 mm
